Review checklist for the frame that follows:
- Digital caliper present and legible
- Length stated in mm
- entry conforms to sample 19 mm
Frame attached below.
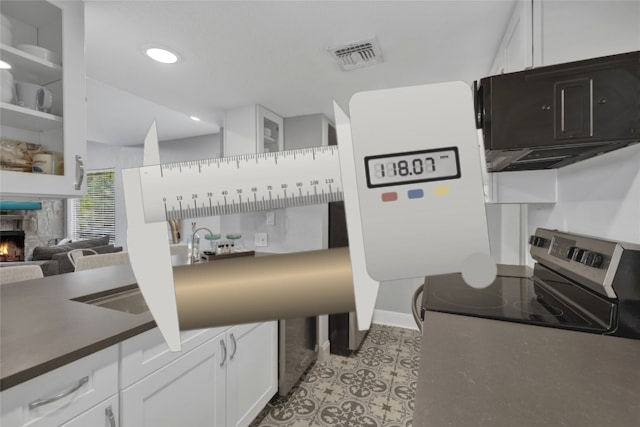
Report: 118.07 mm
